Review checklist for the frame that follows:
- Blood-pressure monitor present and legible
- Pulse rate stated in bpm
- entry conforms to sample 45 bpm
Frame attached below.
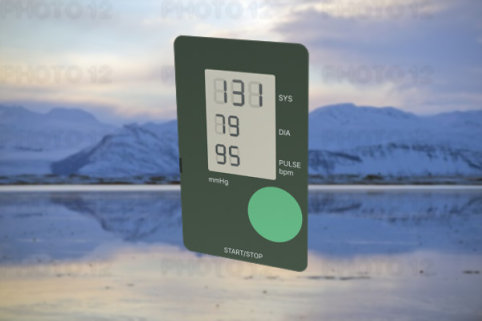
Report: 95 bpm
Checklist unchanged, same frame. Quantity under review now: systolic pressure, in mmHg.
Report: 131 mmHg
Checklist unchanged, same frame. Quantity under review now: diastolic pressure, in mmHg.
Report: 79 mmHg
